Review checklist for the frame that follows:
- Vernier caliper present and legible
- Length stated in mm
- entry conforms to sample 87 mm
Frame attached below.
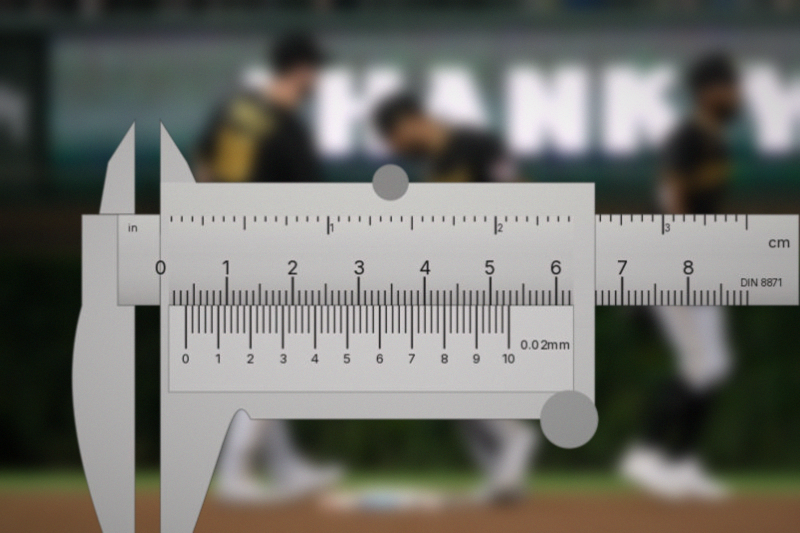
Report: 3.8 mm
